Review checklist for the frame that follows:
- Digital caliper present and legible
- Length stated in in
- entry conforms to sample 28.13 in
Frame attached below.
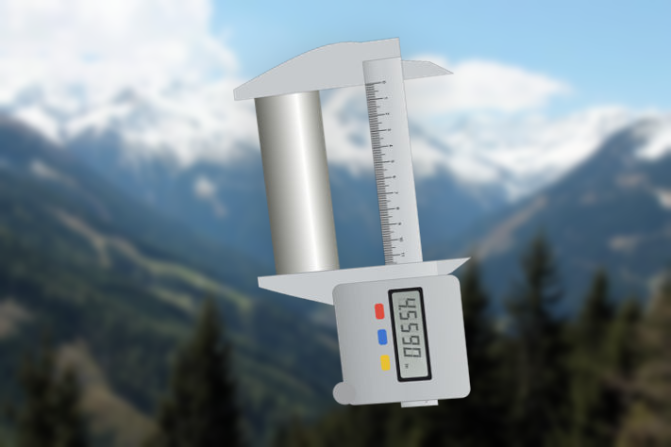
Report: 4.5590 in
